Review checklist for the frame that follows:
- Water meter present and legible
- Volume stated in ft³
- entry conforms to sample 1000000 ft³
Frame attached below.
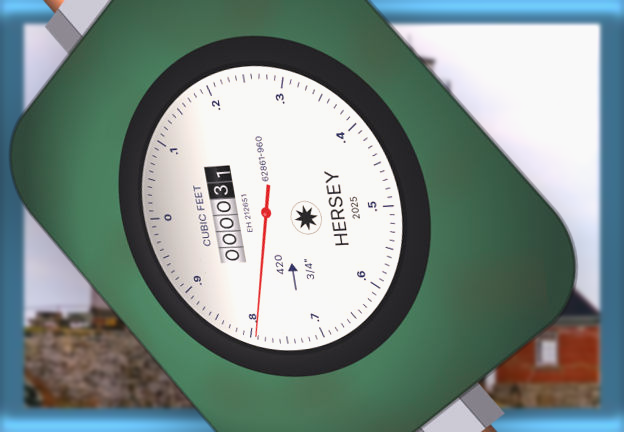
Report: 30.79 ft³
